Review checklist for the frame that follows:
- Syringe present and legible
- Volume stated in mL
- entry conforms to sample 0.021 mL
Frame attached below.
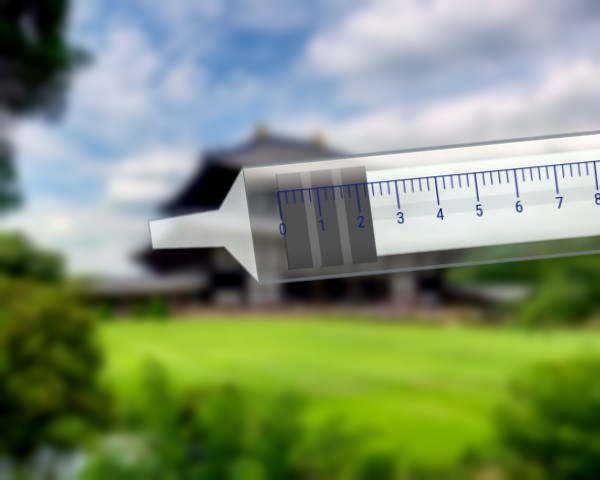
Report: 0 mL
